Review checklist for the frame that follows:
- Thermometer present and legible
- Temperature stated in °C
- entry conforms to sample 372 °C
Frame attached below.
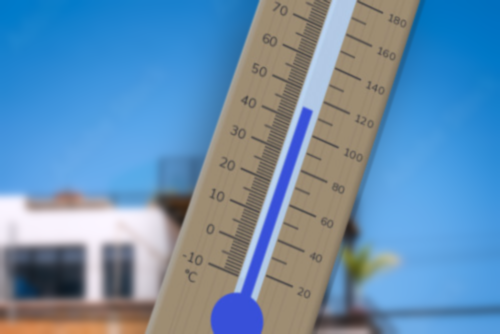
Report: 45 °C
